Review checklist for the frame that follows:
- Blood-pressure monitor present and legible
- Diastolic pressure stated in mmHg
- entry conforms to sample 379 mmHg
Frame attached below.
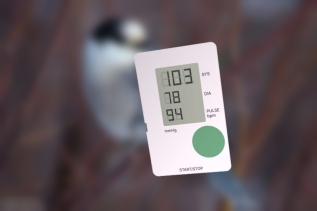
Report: 78 mmHg
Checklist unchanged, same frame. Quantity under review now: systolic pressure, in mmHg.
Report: 103 mmHg
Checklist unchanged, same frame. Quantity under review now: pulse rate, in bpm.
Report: 94 bpm
